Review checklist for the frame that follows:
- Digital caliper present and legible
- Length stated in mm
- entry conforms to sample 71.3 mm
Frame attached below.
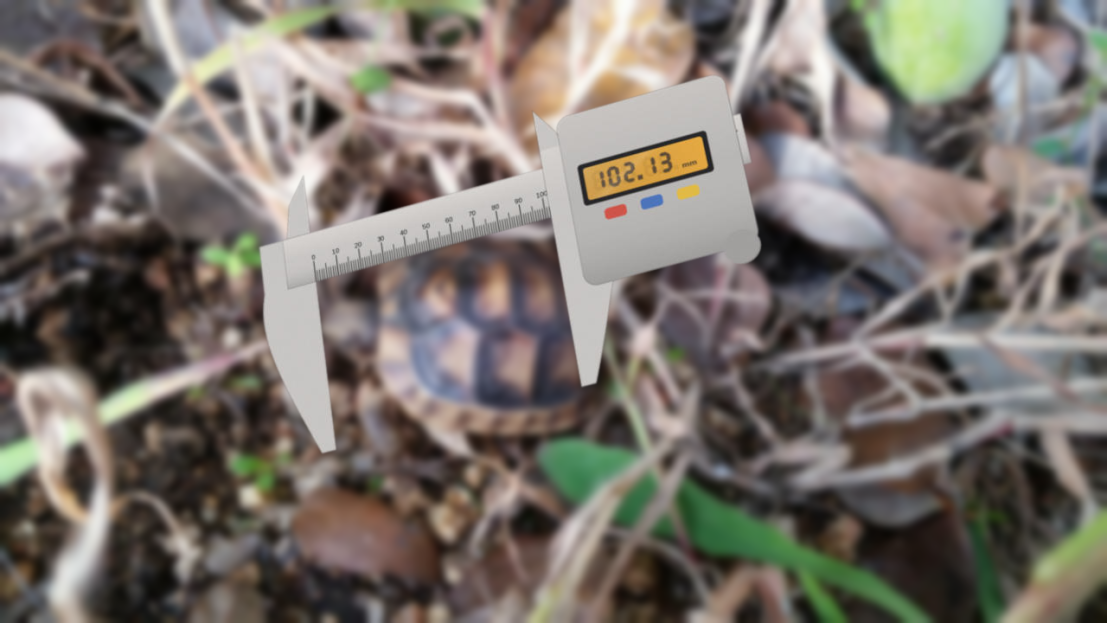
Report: 102.13 mm
